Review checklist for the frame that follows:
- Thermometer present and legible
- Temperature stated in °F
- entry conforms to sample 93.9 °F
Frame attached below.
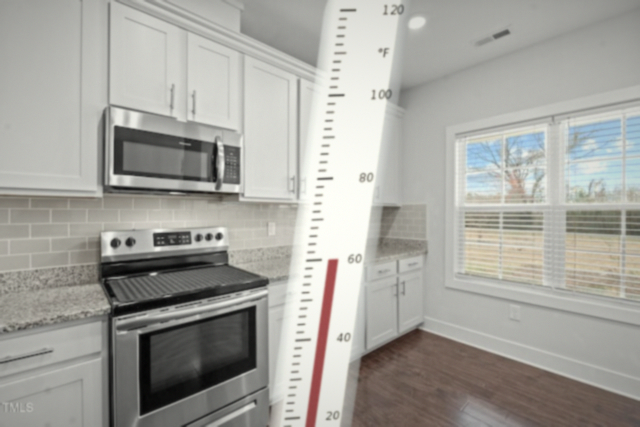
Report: 60 °F
